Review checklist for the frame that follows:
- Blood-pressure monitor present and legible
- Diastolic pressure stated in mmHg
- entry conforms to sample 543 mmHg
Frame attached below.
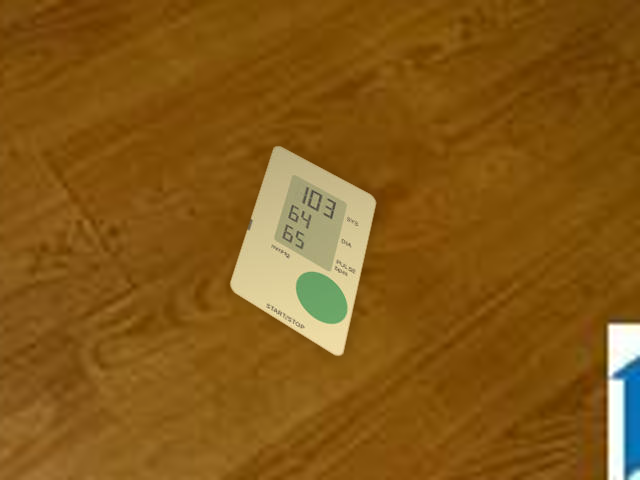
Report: 64 mmHg
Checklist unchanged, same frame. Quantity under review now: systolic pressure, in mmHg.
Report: 103 mmHg
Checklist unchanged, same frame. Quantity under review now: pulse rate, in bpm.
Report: 65 bpm
